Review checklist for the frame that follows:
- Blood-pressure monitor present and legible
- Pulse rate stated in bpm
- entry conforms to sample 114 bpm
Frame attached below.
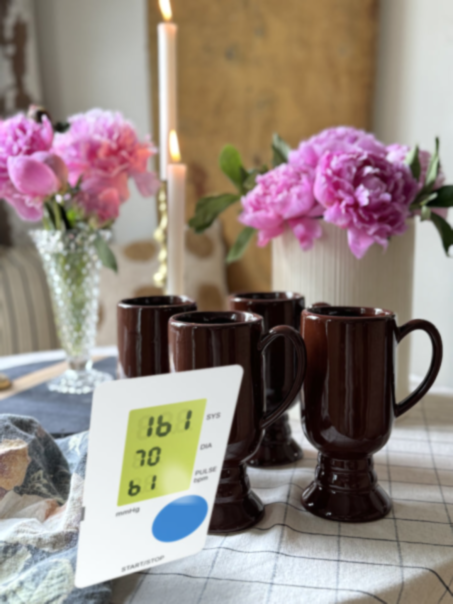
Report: 61 bpm
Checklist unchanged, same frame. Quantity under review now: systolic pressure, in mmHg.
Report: 161 mmHg
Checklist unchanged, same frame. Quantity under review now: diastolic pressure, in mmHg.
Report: 70 mmHg
